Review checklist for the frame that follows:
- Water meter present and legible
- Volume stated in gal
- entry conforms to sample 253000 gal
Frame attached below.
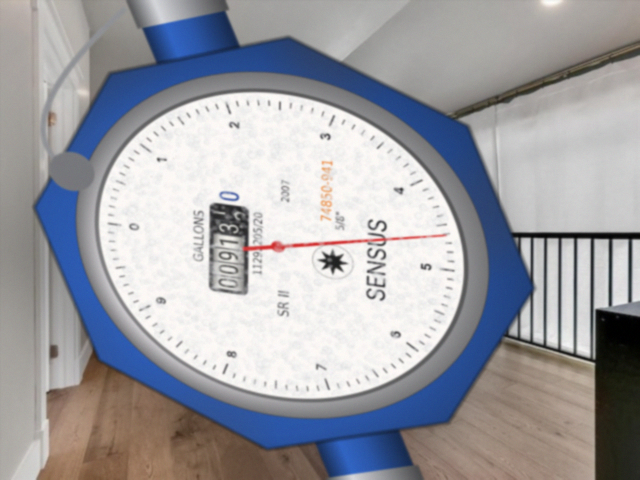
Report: 91314.6 gal
